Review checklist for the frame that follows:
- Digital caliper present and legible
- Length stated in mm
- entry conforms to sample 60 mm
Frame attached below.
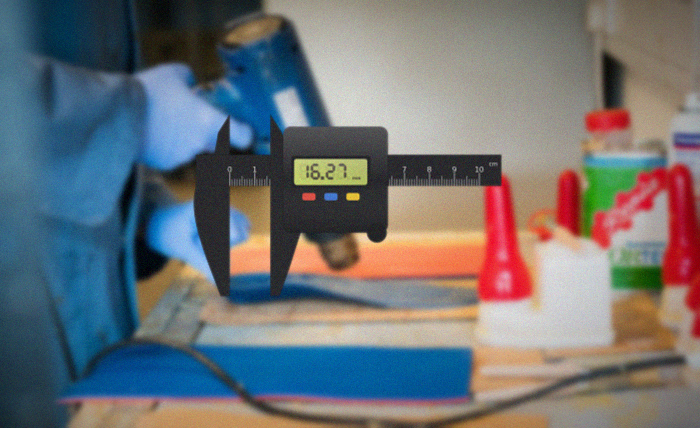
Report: 16.27 mm
